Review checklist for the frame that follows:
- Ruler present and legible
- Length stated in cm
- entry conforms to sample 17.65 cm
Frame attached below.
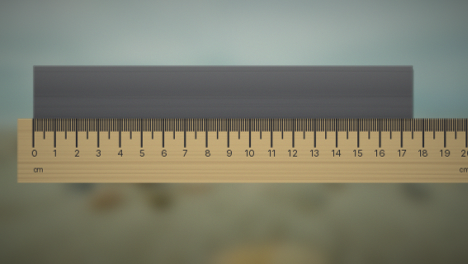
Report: 17.5 cm
